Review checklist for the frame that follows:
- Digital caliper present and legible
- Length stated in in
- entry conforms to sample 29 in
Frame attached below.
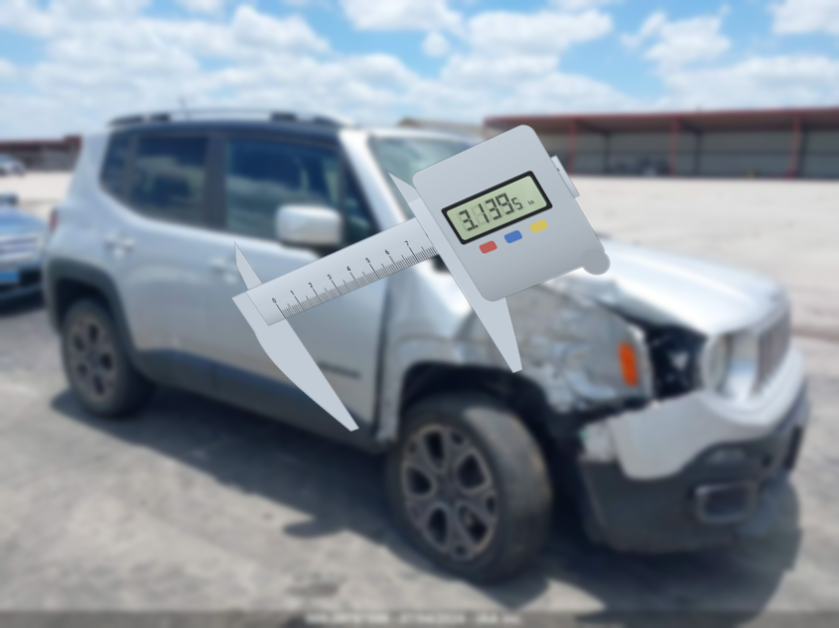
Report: 3.1395 in
